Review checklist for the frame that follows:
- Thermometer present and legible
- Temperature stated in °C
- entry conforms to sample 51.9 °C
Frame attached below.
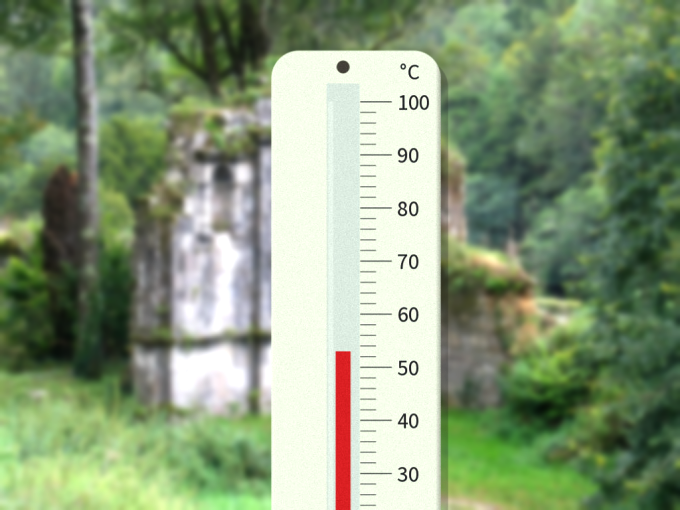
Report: 53 °C
